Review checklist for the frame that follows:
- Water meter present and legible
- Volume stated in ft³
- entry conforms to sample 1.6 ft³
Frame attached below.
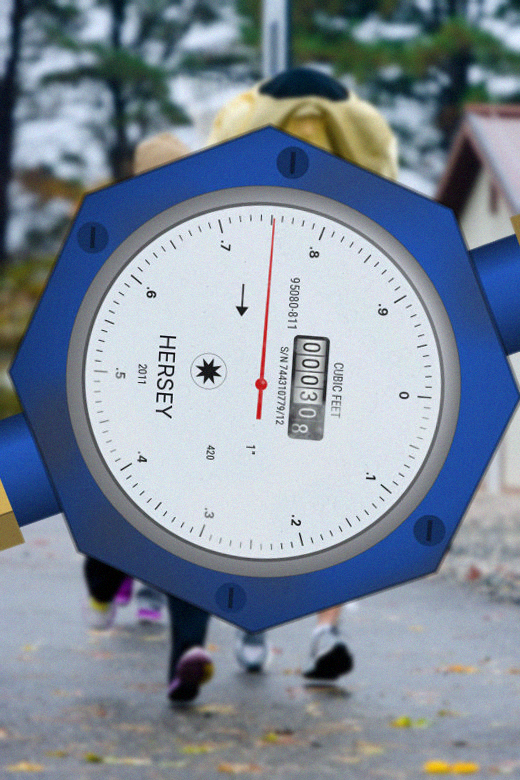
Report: 307.75 ft³
